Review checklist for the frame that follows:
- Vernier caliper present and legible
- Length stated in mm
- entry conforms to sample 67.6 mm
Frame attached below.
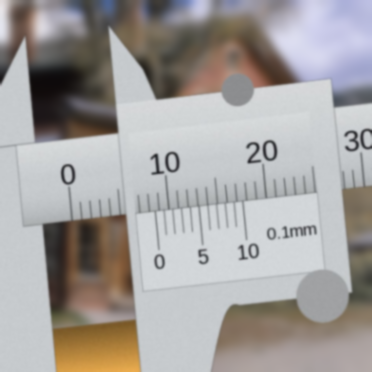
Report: 8.6 mm
